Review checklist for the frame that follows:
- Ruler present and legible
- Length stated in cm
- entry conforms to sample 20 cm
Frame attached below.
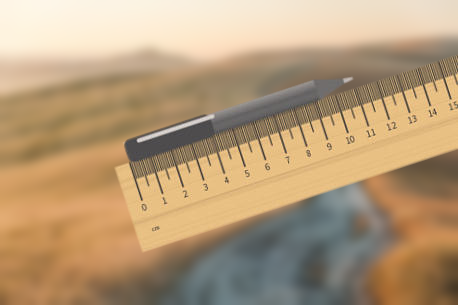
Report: 11 cm
